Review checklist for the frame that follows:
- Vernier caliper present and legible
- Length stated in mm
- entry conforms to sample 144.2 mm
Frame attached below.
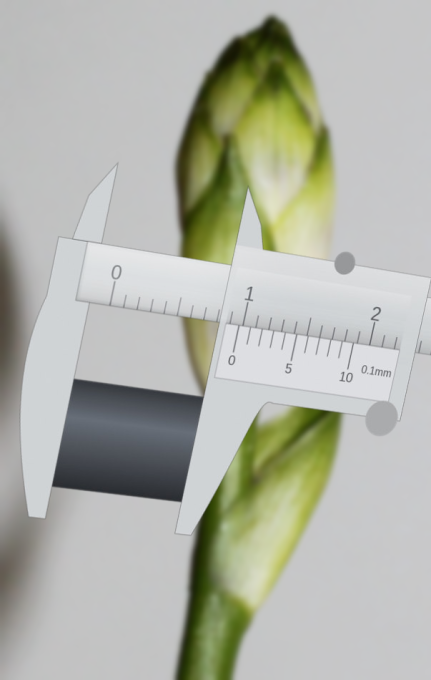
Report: 9.7 mm
